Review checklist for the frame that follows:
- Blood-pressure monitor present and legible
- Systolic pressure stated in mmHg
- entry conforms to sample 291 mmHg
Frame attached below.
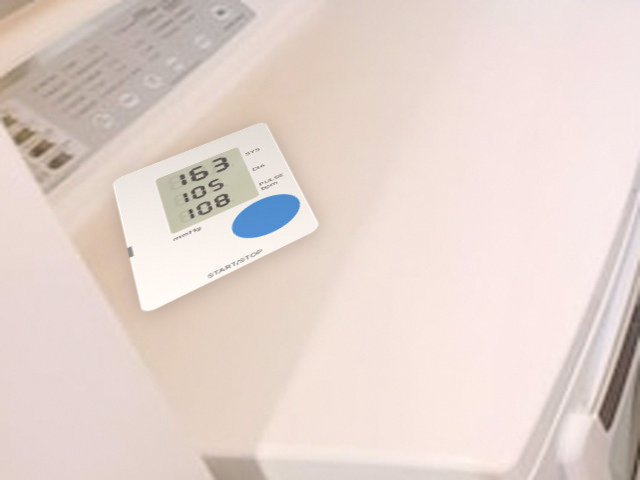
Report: 163 mmHg
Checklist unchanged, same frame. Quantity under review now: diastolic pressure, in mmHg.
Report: 105 mmHg
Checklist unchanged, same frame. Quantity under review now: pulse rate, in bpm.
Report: 108 bpm
